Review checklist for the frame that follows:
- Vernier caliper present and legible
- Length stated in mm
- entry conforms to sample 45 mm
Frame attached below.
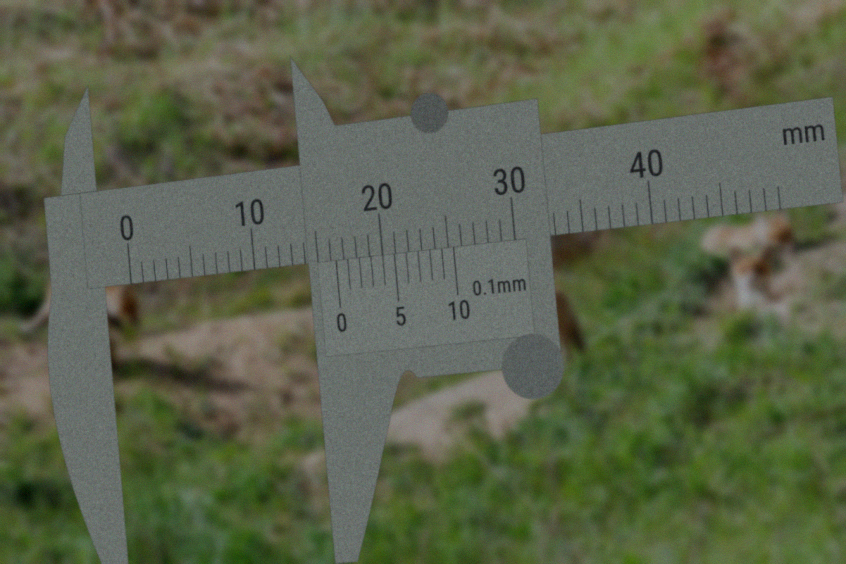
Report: 16.4 mm
